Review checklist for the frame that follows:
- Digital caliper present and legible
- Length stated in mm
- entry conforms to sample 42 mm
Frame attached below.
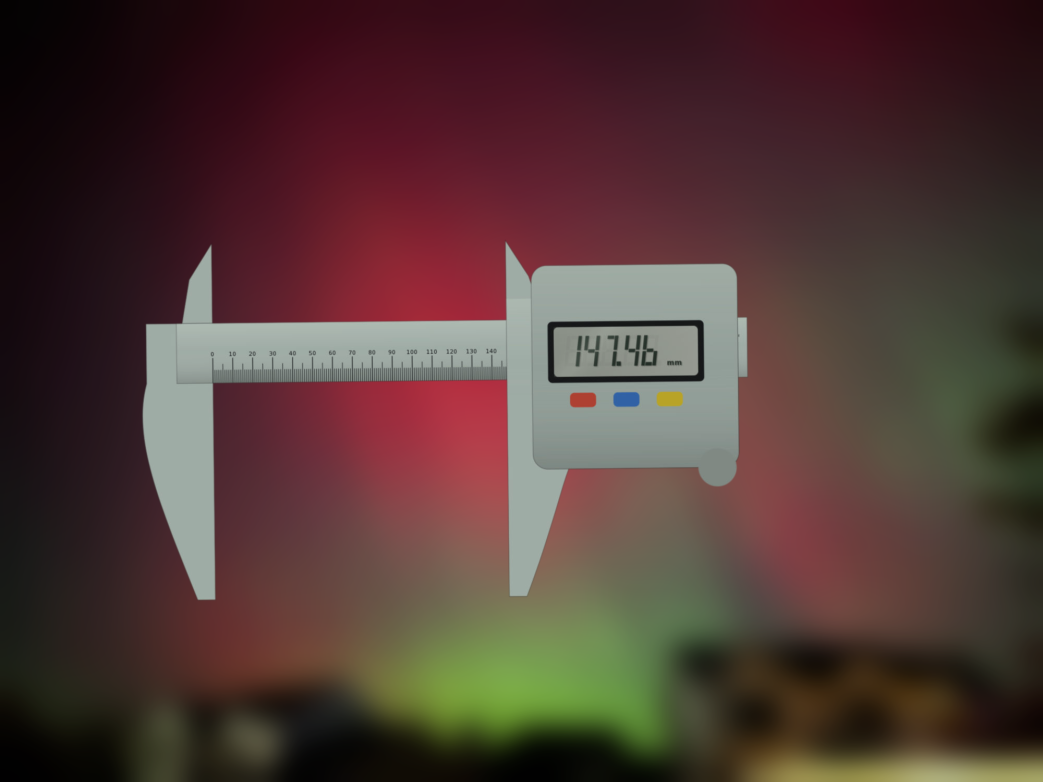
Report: 147.46 mm
